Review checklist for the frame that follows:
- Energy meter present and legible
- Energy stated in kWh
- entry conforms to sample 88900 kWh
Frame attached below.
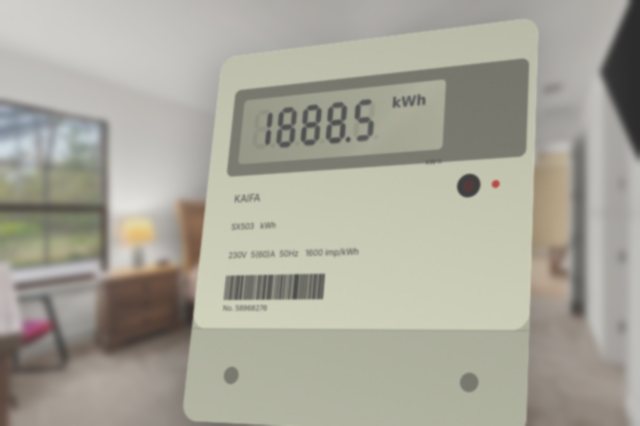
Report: 1888.5 kWh
